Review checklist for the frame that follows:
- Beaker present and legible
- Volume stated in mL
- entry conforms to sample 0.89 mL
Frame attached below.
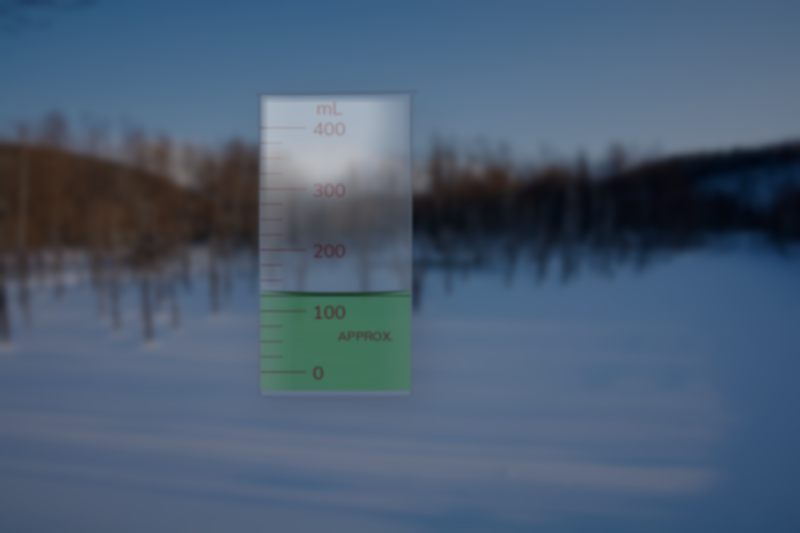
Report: 125 mL
